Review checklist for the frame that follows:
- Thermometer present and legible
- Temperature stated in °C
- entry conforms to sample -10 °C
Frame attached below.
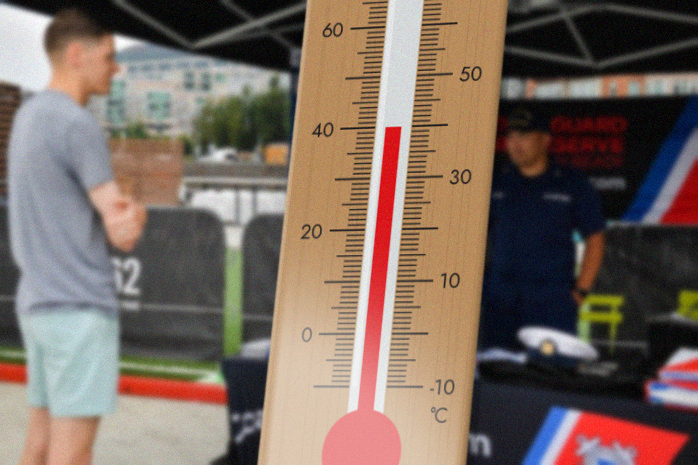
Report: 40 °C
